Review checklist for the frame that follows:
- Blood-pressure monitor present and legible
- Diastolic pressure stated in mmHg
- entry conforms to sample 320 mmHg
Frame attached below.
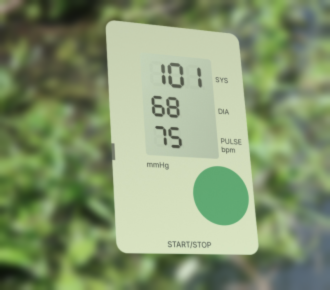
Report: 68 mmHg
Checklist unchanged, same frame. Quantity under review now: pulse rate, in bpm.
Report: 75 bpm
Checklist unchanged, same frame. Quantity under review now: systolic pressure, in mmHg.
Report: 101 mmHg
